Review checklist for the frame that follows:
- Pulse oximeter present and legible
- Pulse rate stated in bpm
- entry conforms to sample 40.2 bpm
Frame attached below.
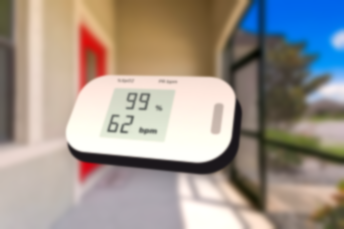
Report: 62 bpm
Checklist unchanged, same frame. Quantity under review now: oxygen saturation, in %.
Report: 99 %
